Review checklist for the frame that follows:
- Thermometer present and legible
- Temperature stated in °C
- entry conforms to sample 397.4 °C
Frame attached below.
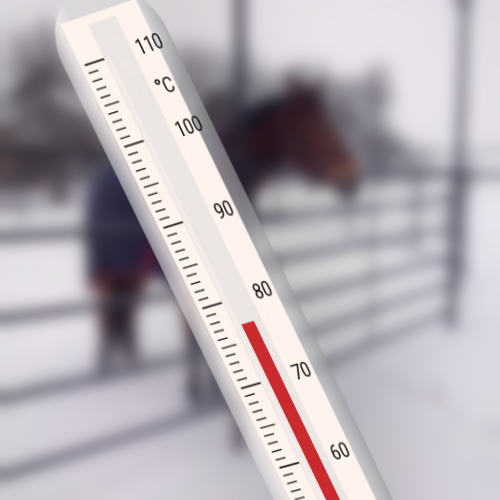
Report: 77 °C
